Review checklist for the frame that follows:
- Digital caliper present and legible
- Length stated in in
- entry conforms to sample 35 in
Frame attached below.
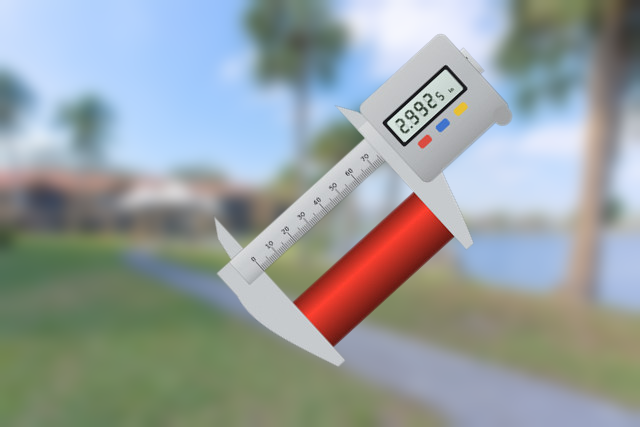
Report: 2.9925 in
